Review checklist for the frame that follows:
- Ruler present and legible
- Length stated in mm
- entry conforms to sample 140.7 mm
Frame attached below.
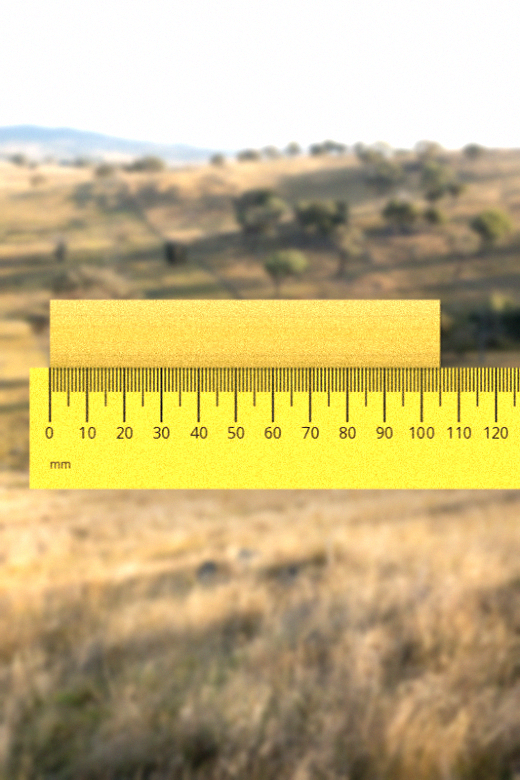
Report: 105 mm
